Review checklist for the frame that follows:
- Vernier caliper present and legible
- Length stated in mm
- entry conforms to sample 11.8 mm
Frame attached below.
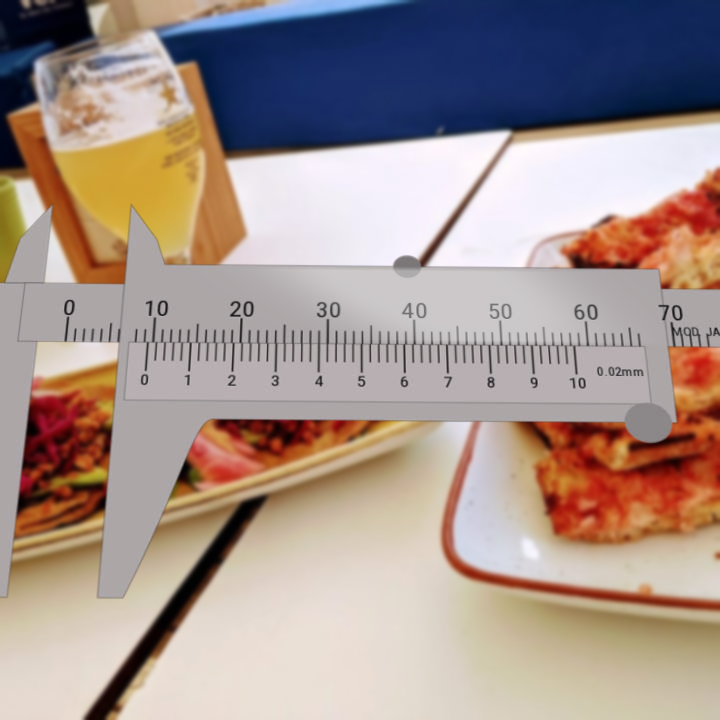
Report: 9.4 mm
